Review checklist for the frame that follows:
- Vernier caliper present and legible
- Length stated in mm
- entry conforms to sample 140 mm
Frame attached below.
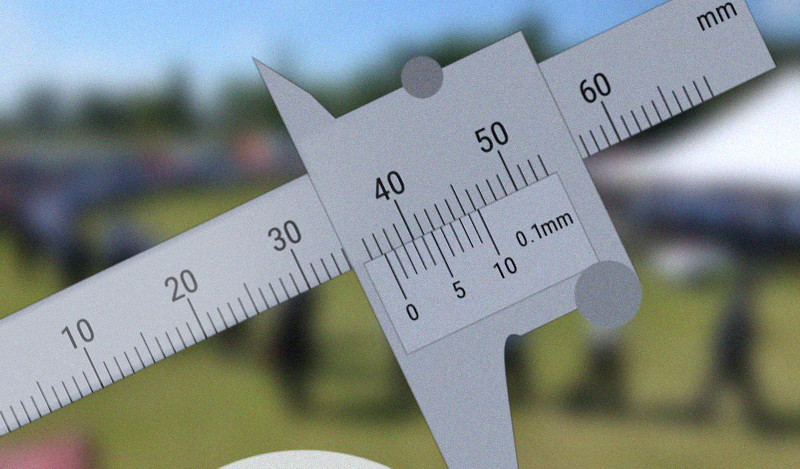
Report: 37.2 mm
